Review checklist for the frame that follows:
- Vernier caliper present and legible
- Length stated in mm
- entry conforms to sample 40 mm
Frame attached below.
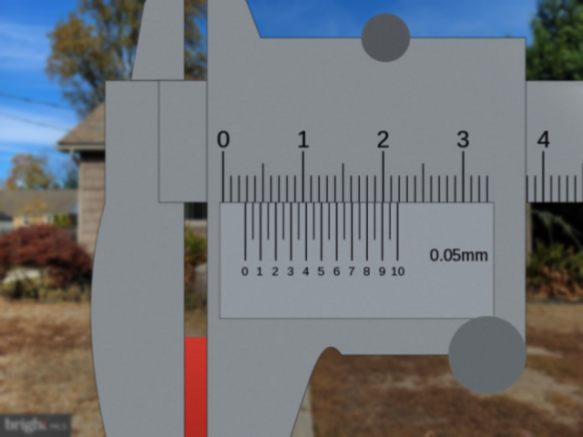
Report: 2.8 mm
